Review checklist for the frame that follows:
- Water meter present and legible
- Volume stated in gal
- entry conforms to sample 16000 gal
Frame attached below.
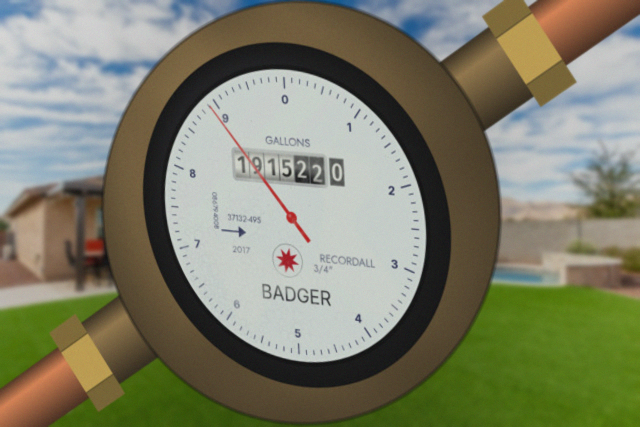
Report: 1915218.9 gal
